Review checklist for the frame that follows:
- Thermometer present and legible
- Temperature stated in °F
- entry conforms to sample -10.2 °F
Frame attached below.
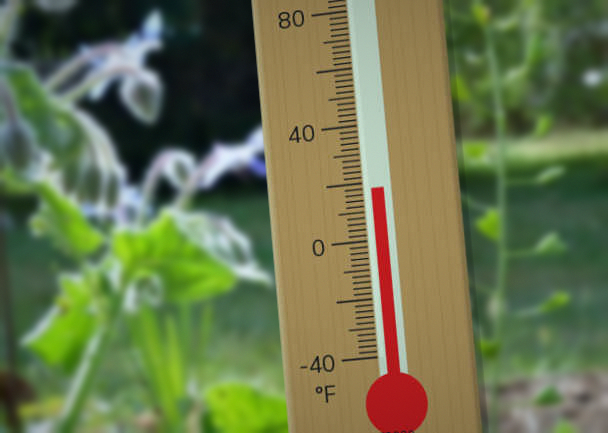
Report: 18 °F
